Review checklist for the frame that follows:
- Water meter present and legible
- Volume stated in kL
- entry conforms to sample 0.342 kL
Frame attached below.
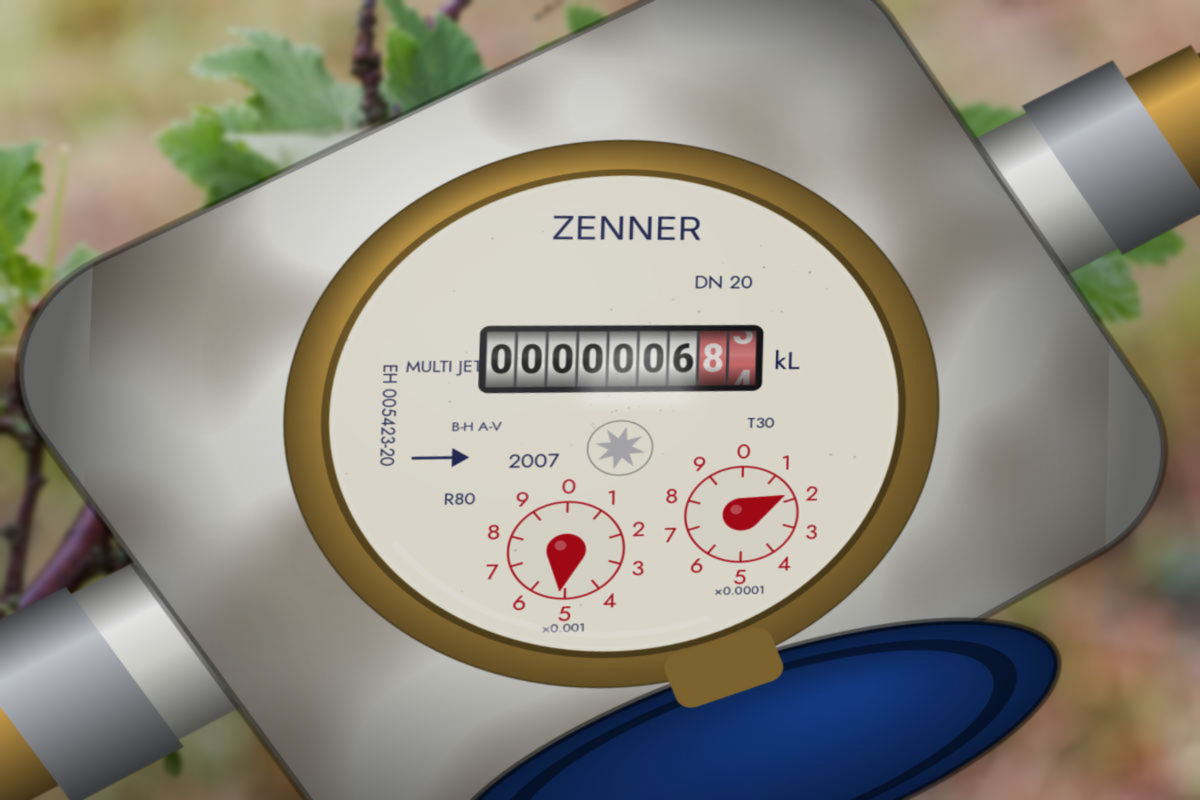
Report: 6.8351 kL
